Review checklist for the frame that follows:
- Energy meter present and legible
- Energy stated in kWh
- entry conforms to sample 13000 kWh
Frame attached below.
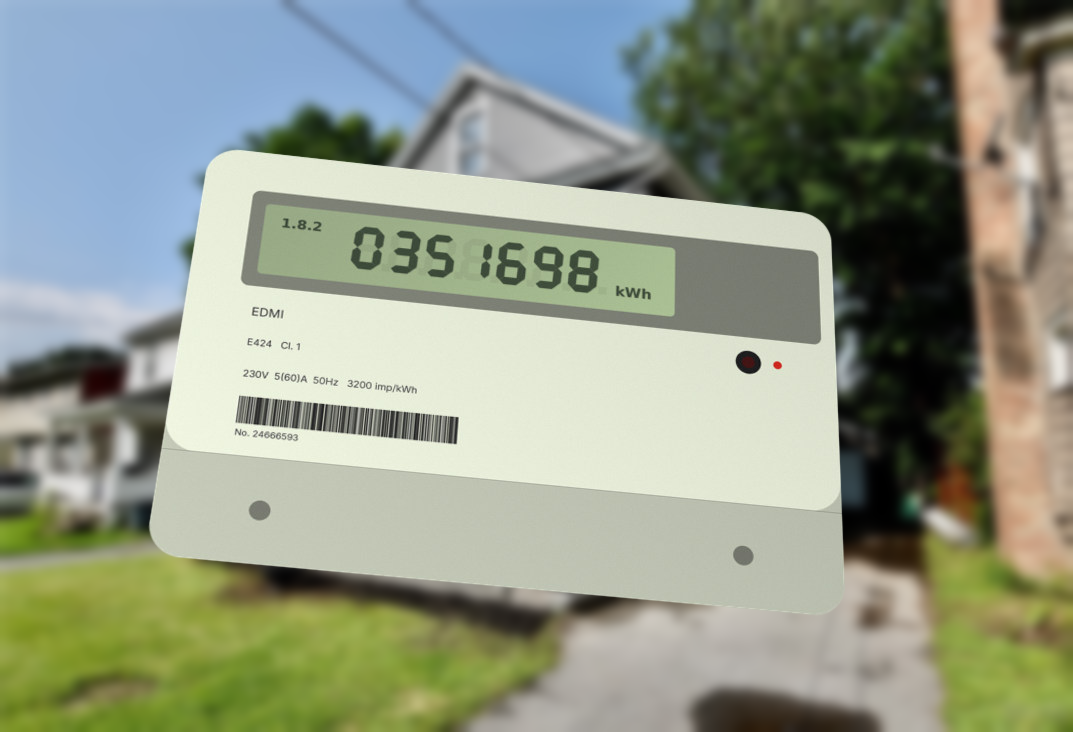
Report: 351698 kWh
